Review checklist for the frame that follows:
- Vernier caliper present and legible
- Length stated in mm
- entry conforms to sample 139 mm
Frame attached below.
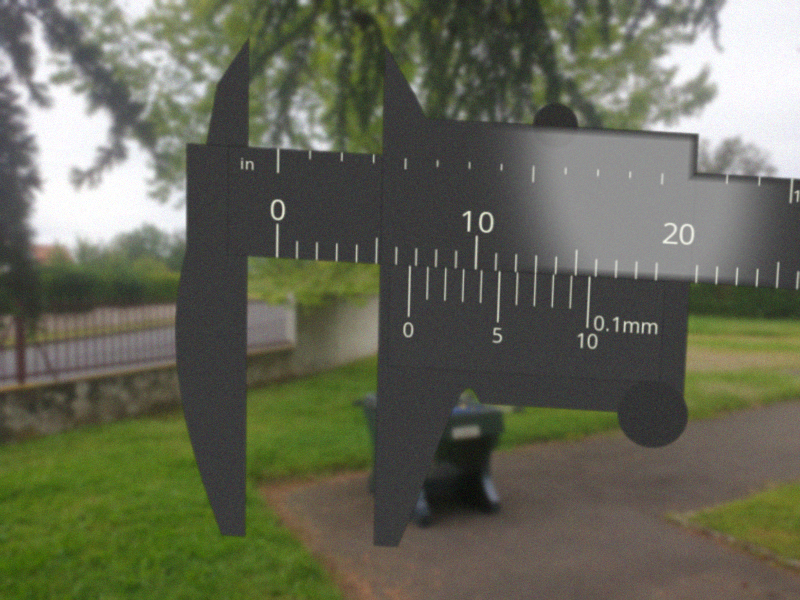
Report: 6.7 mm
